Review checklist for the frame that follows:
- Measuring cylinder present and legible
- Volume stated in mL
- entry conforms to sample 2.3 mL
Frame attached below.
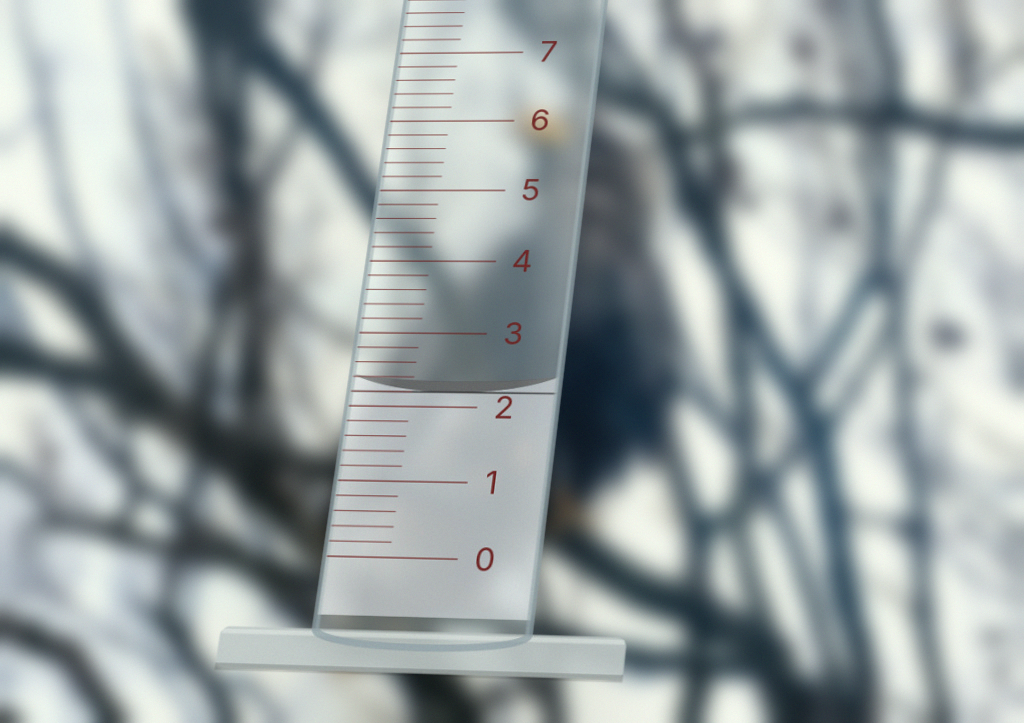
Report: 2.2 mL
